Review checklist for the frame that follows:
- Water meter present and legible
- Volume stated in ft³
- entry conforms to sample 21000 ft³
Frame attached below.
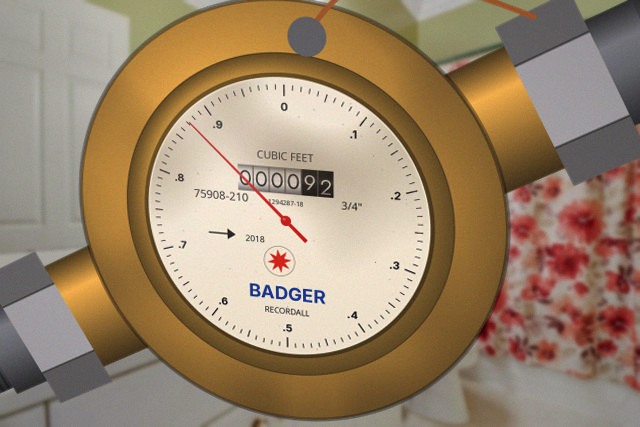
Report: 91.87 ft³
